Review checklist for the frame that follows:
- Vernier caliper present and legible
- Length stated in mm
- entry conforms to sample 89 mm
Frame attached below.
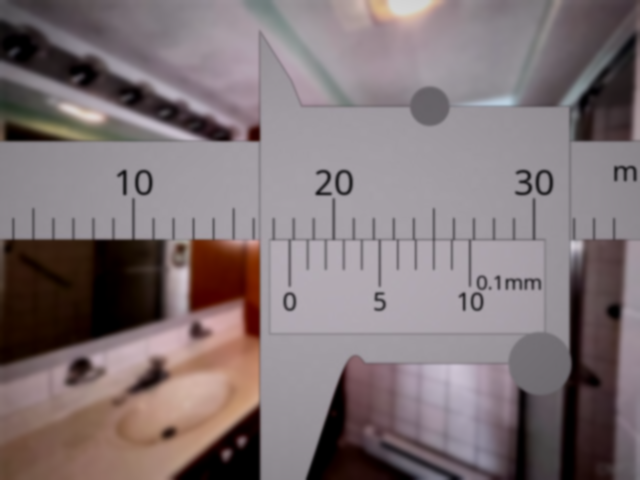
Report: 17.8 mm
